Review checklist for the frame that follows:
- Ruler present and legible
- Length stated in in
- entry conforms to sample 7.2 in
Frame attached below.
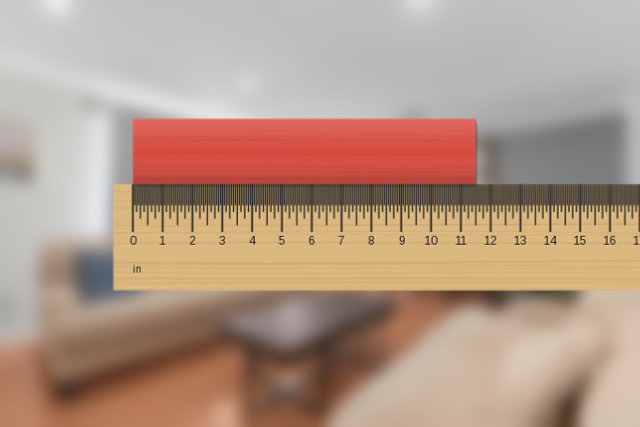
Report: 11.5 in
